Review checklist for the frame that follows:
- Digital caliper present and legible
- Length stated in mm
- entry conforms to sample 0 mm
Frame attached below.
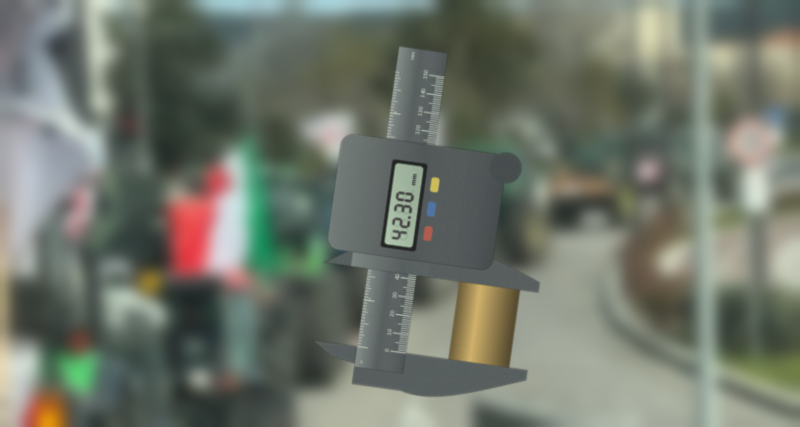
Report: 42.30 mm
